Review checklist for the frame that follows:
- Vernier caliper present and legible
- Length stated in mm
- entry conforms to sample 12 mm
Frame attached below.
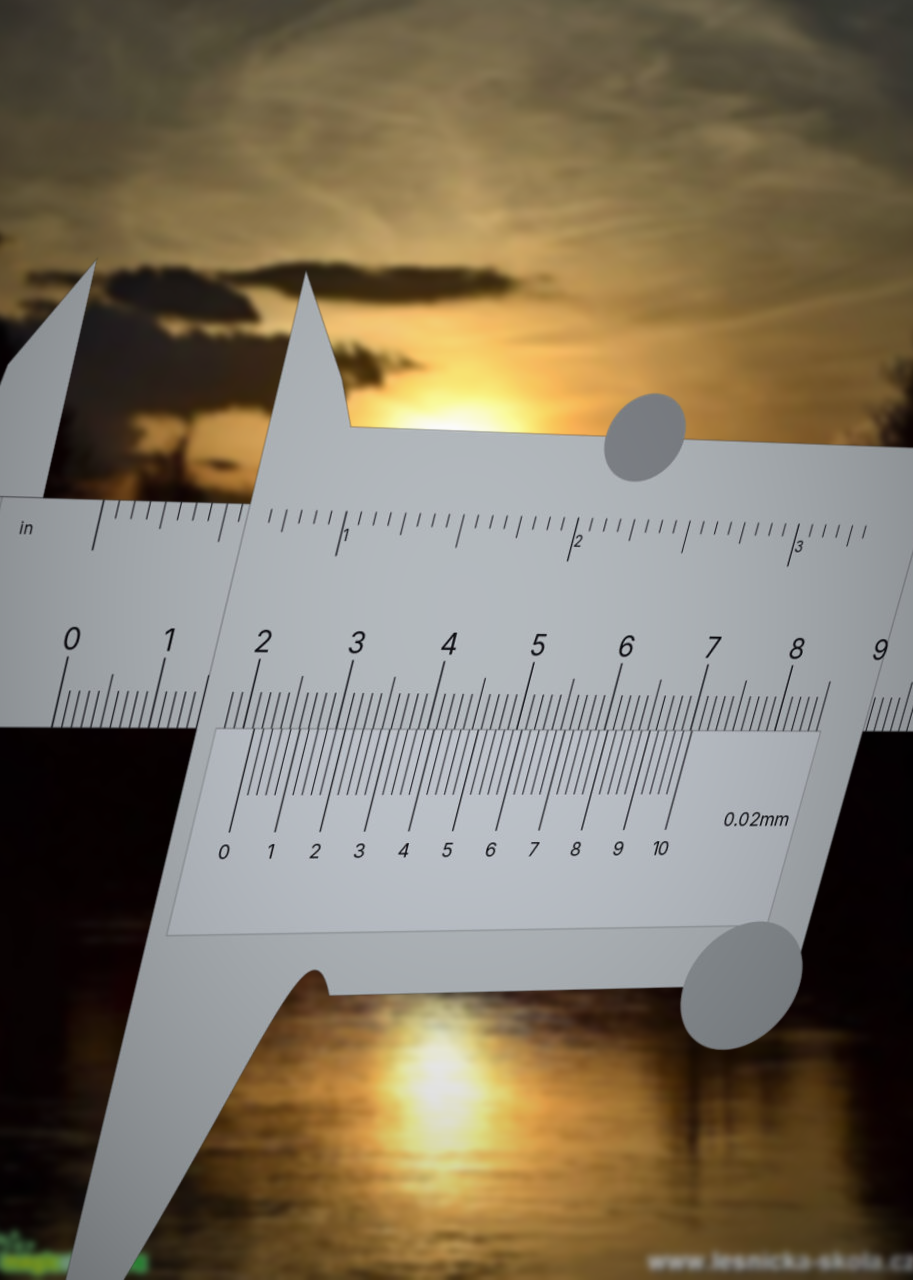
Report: 21.2 mm
